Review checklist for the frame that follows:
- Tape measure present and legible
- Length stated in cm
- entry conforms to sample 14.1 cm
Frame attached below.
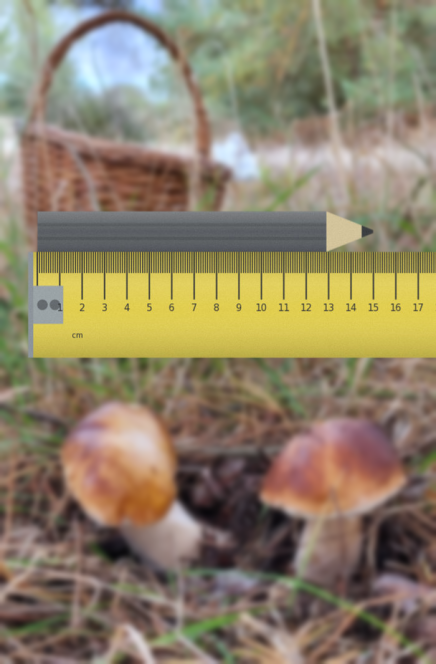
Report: 15 cm
